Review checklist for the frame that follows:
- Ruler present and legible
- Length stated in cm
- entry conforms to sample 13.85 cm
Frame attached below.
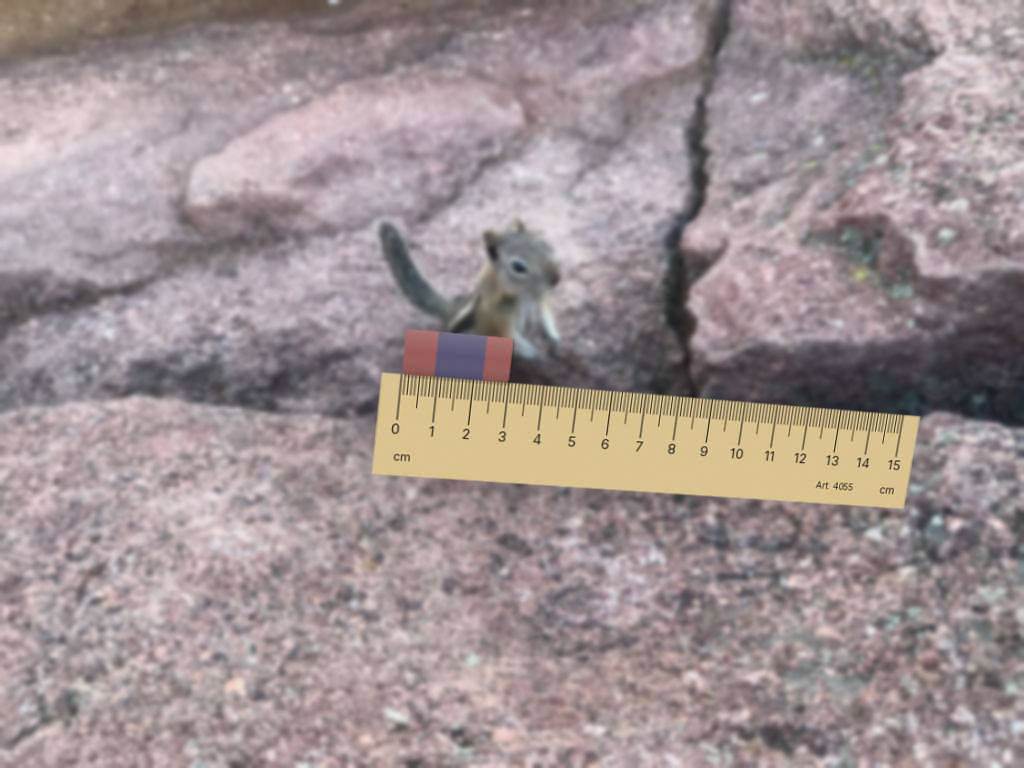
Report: 3 cm
